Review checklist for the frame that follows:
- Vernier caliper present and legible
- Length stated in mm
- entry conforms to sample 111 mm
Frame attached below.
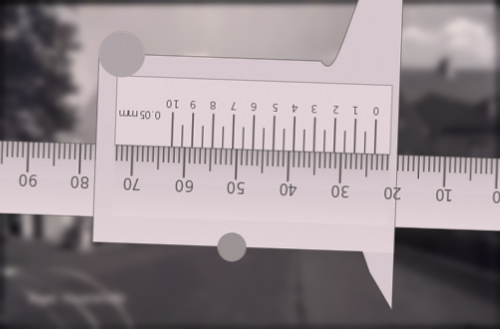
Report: 23.5 mm
